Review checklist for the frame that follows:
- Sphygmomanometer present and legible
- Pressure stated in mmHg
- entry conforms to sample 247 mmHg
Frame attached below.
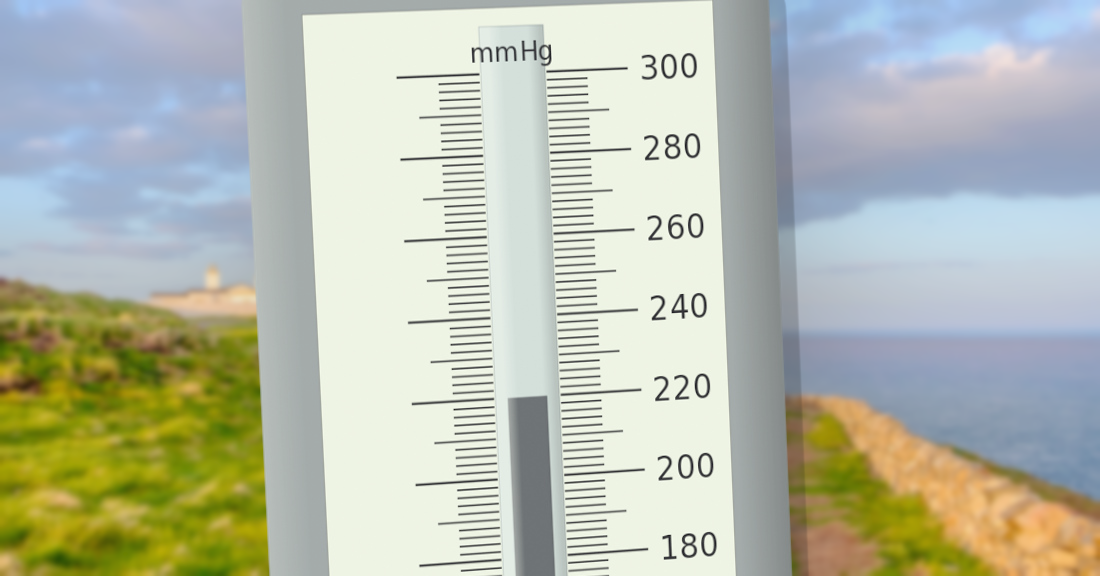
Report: 220 mmHg
